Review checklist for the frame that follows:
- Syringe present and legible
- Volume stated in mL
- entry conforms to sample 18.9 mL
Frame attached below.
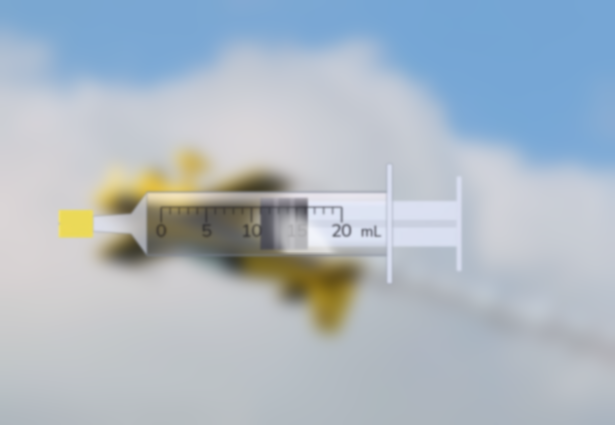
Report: 11 mL
